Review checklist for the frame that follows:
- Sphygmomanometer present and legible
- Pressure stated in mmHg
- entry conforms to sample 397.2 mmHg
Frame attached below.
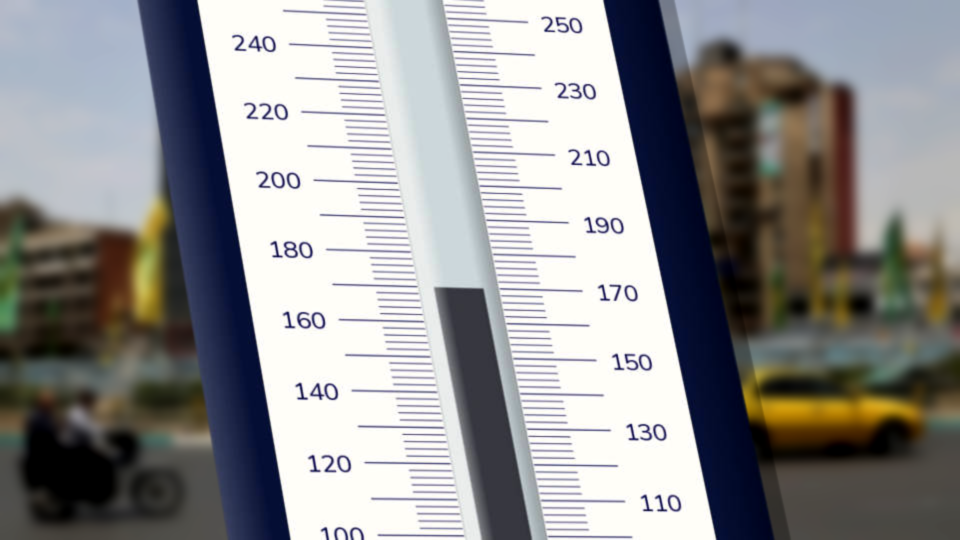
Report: 170 mmHg
